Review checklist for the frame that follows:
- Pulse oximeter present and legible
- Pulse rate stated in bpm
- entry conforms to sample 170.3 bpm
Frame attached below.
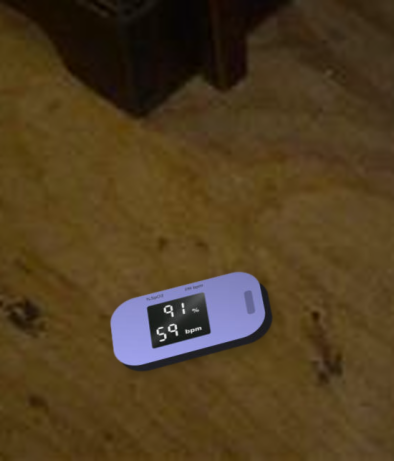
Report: 59 bpm
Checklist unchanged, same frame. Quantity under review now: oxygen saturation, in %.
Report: 91 %
